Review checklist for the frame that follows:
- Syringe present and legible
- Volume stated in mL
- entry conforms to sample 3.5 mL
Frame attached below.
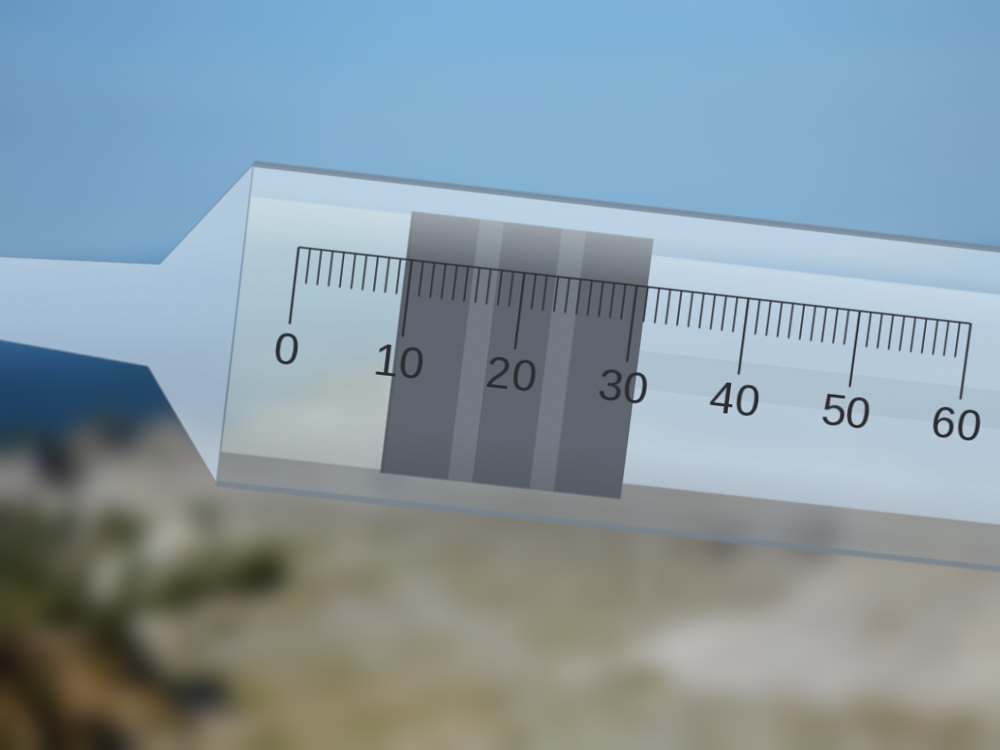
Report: 9.5 mL
